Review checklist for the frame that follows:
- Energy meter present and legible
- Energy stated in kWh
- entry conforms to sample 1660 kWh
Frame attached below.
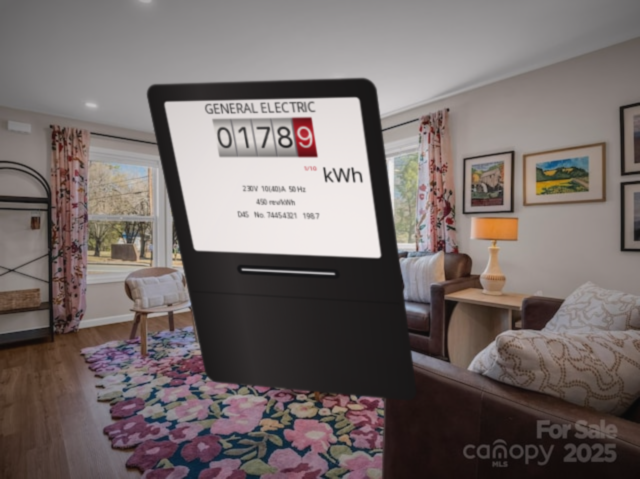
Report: 178.9 kWh
